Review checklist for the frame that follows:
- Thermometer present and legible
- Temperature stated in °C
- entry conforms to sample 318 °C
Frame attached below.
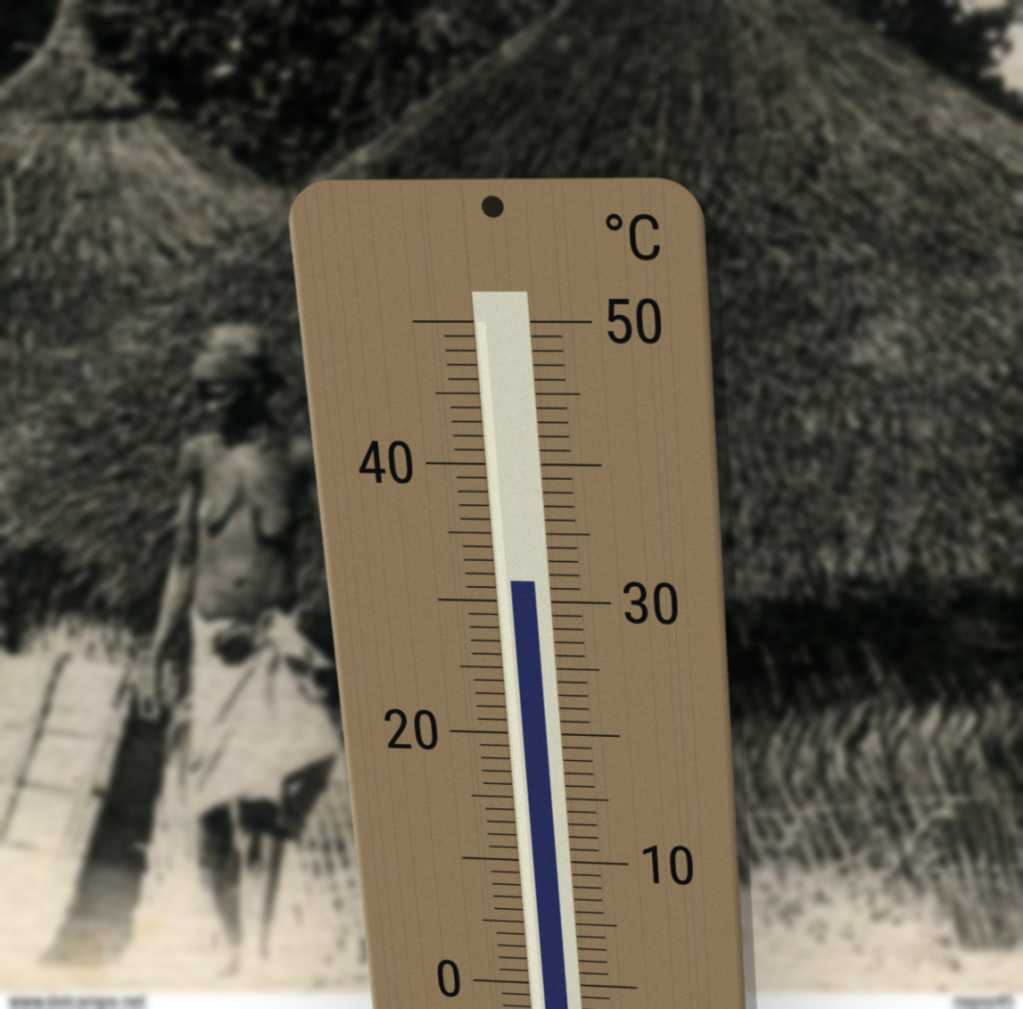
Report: 31.5 °C
